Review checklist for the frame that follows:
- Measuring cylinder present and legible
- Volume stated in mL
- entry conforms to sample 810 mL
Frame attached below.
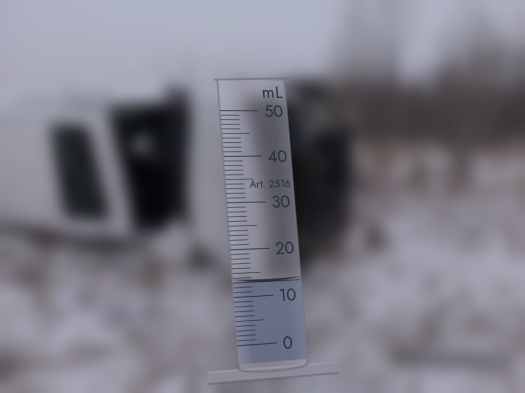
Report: 13 mL
